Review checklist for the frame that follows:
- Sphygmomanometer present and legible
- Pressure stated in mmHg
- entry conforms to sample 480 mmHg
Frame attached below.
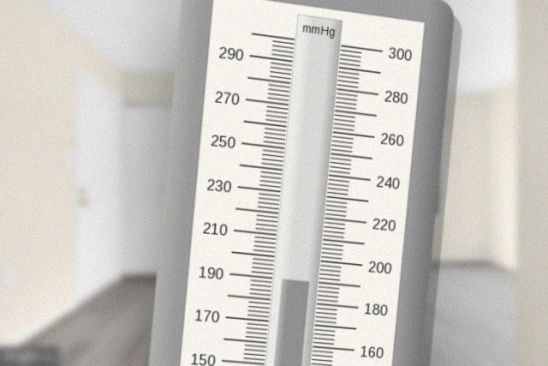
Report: 190 mmHg
